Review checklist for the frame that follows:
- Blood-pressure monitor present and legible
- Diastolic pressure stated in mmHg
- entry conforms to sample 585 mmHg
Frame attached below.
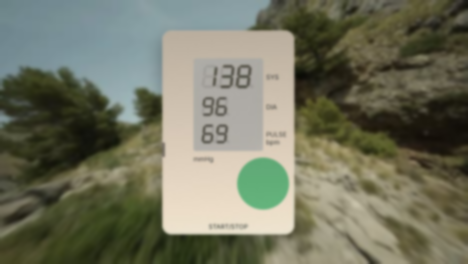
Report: 96 mmHg
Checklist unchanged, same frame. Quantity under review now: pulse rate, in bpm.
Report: 69 bpm
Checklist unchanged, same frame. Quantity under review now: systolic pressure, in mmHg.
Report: 138 mmHg
